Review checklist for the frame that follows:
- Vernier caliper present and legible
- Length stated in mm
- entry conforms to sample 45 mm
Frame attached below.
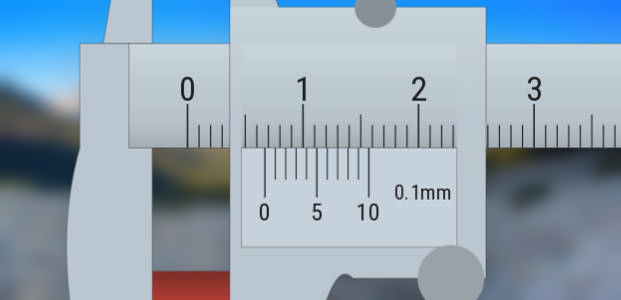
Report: 6.7 mm
